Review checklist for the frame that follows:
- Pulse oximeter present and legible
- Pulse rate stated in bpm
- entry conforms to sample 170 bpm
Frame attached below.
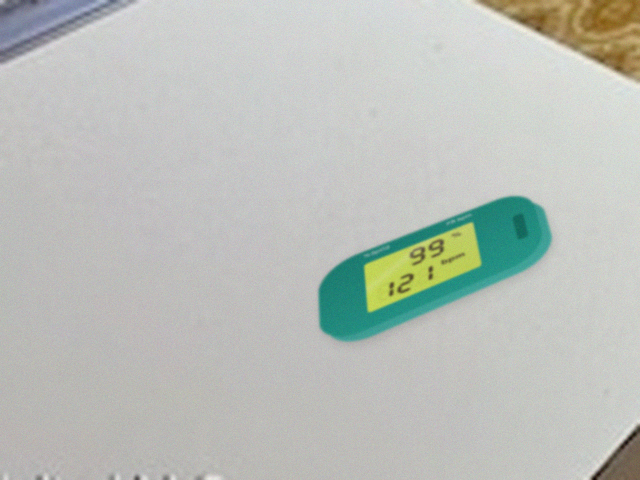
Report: 121 bpm
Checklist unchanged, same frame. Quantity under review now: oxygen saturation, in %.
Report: 99 %
